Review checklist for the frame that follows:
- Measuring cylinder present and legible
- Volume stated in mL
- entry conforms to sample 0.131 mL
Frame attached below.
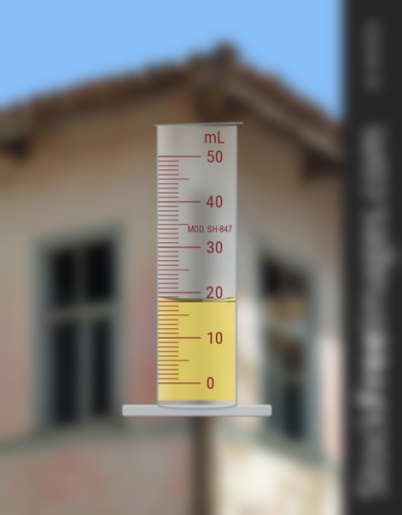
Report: 18 mL
